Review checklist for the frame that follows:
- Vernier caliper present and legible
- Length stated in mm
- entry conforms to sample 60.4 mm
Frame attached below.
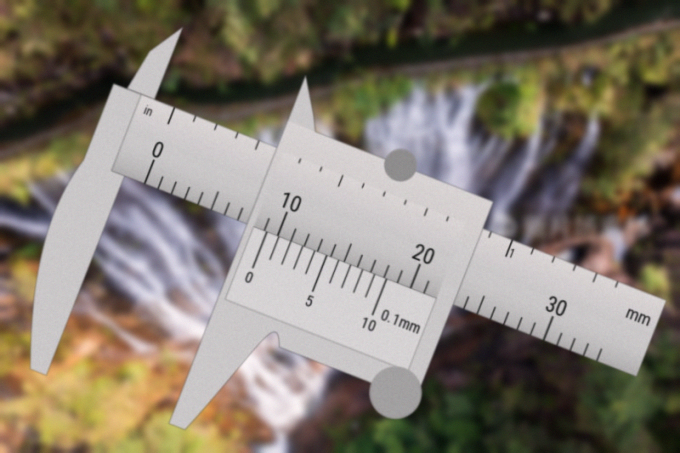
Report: 9.2 mm
